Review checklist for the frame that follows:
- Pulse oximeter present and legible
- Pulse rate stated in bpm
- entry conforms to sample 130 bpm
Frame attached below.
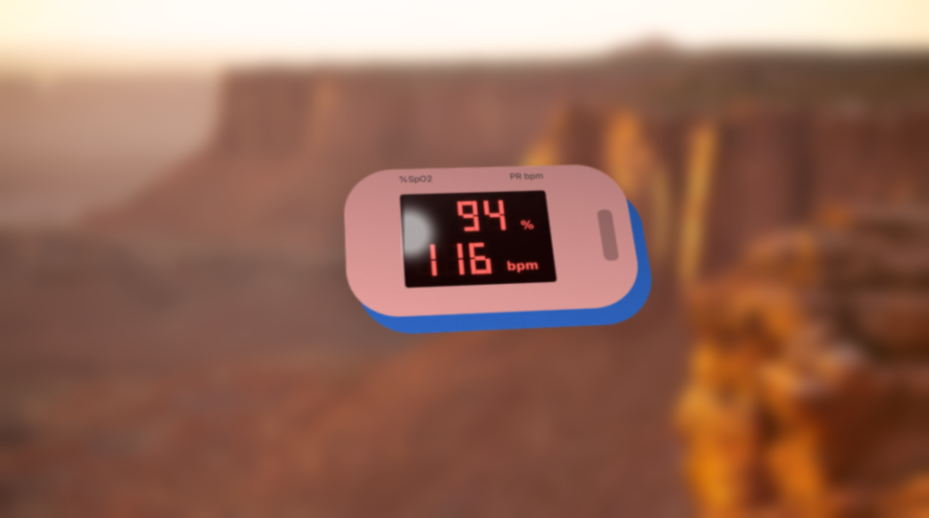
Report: 116 bpm
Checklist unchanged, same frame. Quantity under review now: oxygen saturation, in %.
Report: 94 %
